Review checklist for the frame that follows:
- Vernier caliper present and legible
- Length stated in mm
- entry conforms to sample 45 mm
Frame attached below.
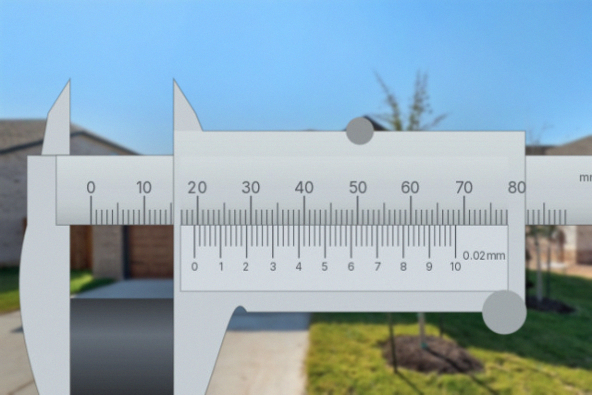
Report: 19.4 mm
